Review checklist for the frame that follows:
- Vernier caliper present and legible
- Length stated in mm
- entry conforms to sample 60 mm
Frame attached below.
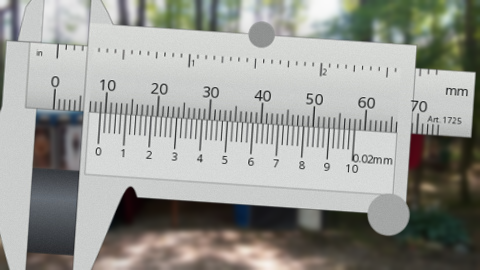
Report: 9.0 mm
